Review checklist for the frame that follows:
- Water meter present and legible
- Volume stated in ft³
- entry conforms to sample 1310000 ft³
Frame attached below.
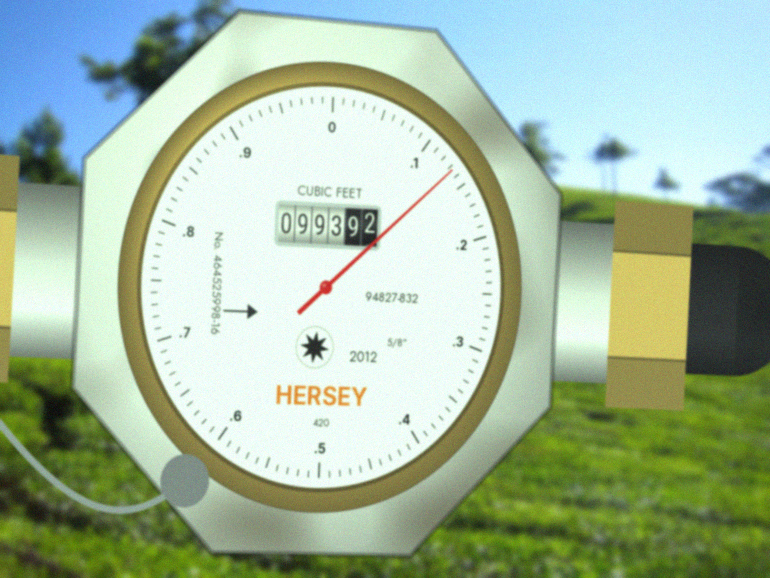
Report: 99392.13 ft³
